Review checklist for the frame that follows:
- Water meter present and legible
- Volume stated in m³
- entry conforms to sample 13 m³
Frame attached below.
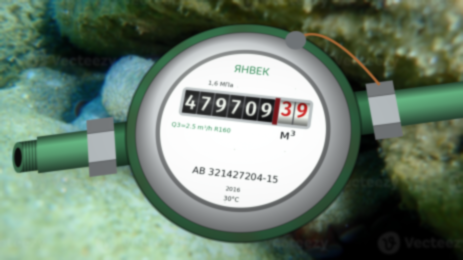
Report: 479709.39 m³
